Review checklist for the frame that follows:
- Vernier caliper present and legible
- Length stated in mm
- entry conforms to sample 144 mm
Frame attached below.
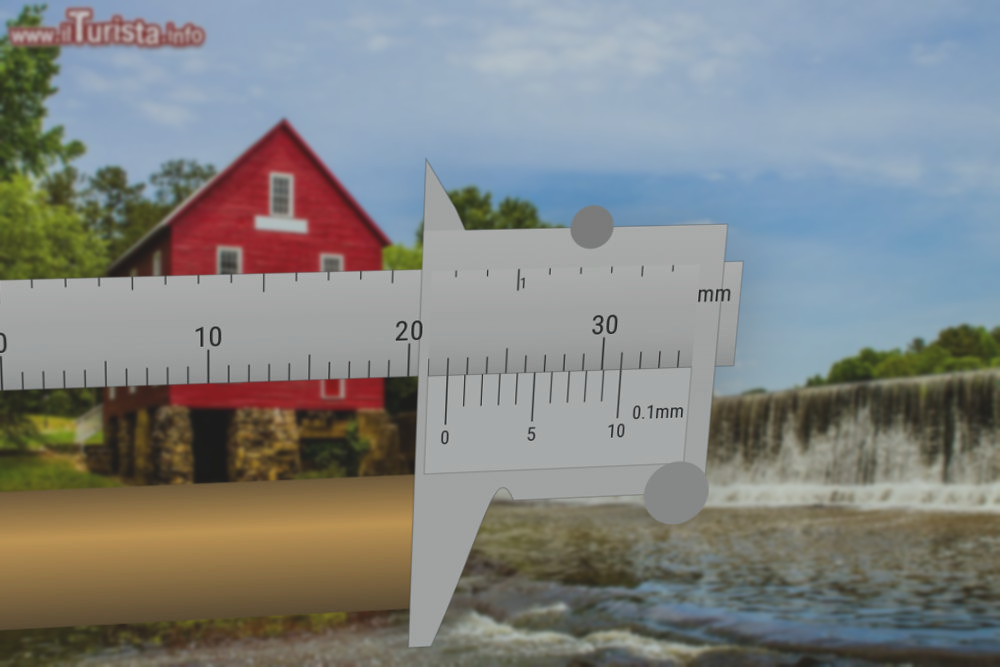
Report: 22.0 mm
